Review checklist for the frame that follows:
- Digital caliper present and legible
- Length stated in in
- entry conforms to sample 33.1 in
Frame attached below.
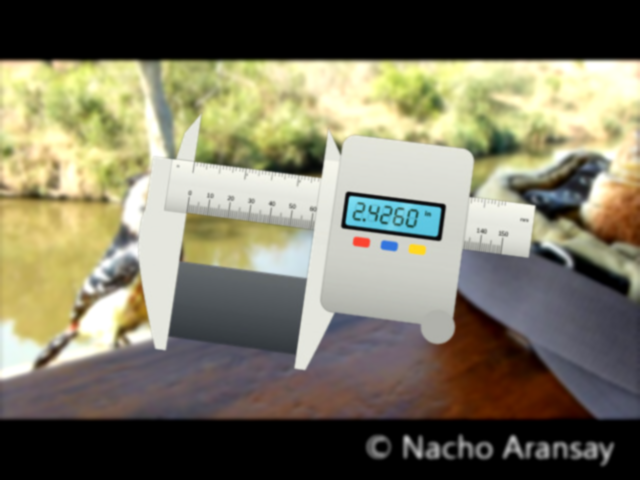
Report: 2.4260 in
